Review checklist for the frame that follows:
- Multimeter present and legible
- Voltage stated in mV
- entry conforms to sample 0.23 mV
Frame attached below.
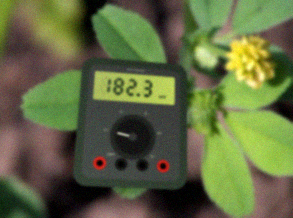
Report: 182.3 mV
